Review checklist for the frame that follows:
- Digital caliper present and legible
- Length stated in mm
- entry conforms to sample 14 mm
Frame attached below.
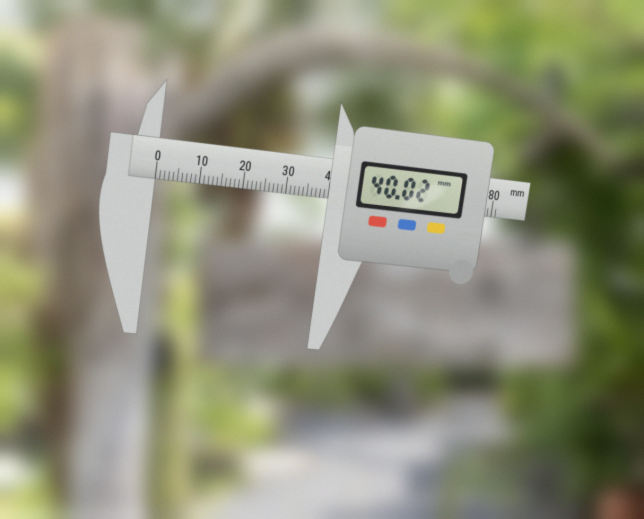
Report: 40.02 mm
